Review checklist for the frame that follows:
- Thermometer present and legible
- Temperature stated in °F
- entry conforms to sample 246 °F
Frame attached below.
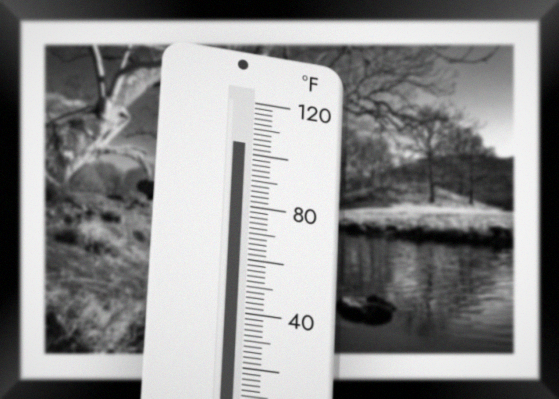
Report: 104 °F
